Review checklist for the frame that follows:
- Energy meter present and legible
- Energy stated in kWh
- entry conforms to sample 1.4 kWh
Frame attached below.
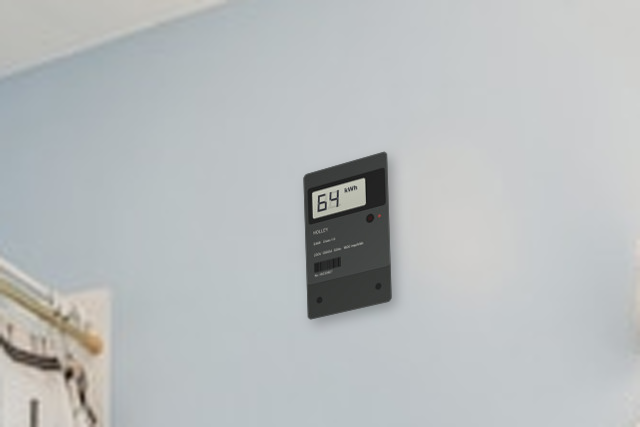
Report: 64 kWh
